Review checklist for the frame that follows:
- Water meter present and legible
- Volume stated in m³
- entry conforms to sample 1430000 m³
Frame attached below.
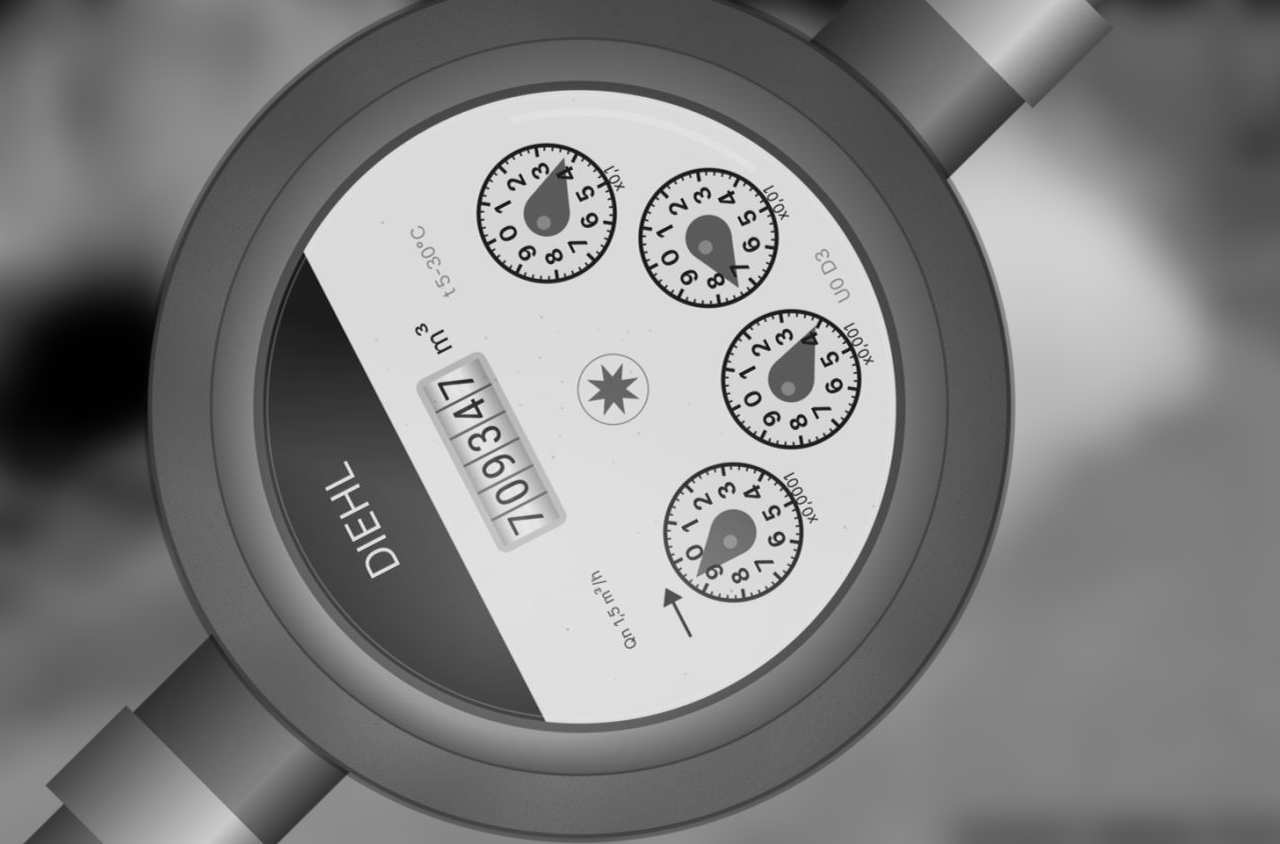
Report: 709347.3739 m³
